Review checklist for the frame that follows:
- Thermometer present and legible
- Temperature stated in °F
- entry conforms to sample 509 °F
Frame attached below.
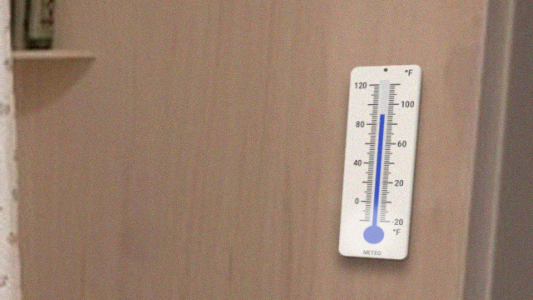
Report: 90 °F
